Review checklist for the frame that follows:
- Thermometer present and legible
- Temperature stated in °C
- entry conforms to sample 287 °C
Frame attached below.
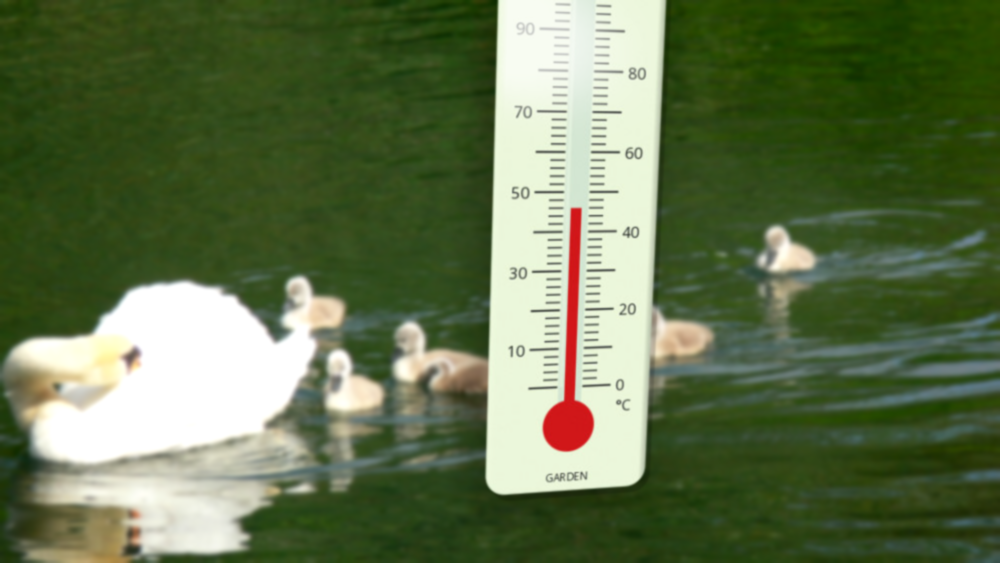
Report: 46 °C
